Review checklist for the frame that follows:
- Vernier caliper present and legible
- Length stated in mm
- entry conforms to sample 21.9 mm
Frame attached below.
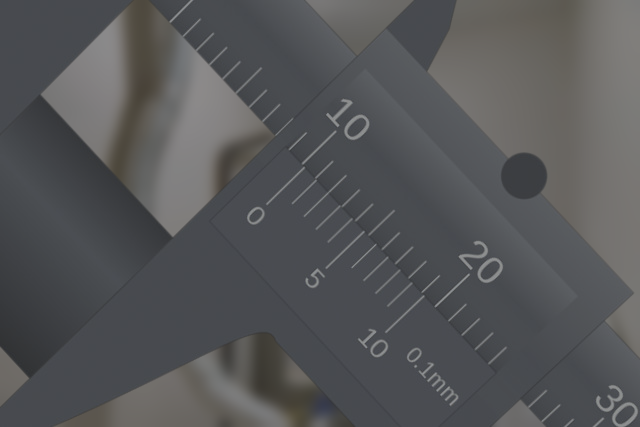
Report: 10.2 mm
